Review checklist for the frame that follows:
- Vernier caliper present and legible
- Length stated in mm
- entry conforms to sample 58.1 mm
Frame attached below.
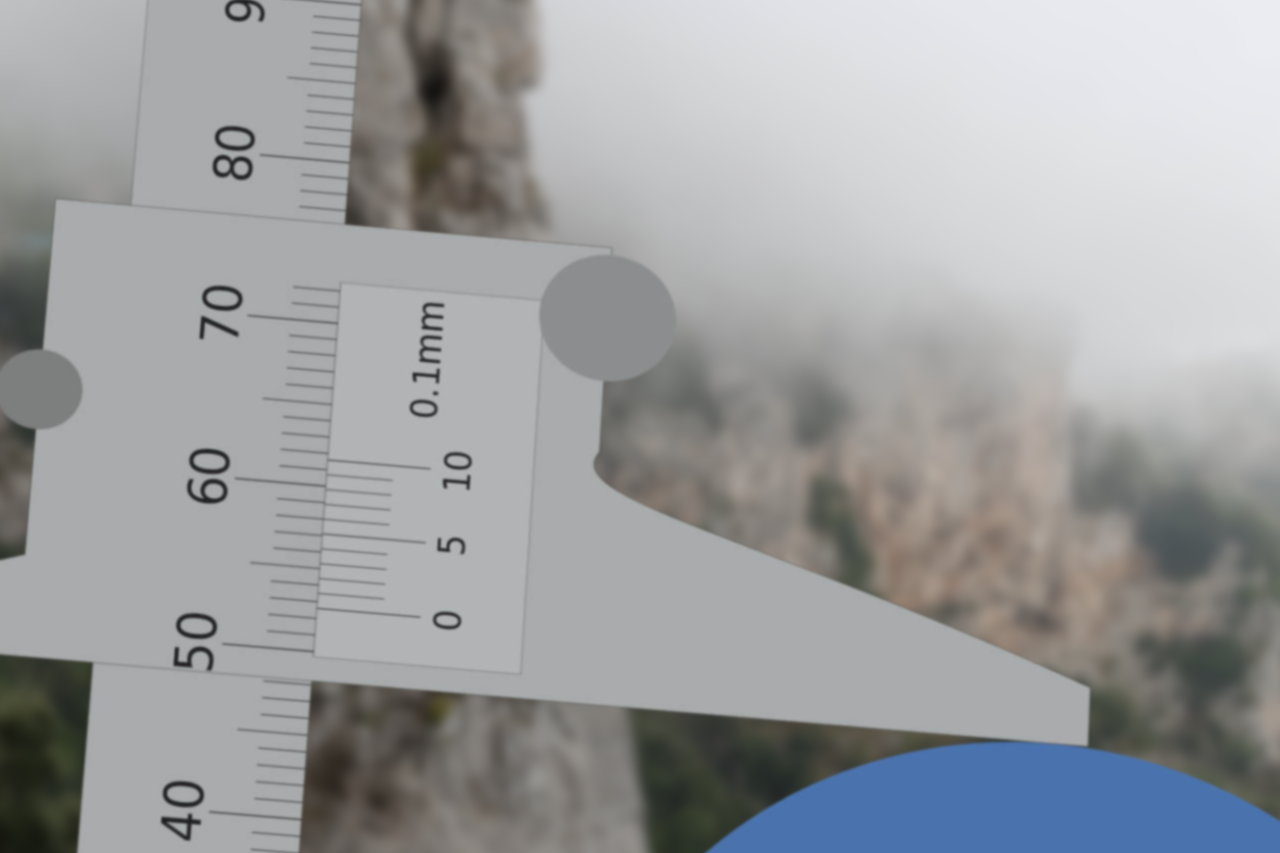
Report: 52.6 mm
